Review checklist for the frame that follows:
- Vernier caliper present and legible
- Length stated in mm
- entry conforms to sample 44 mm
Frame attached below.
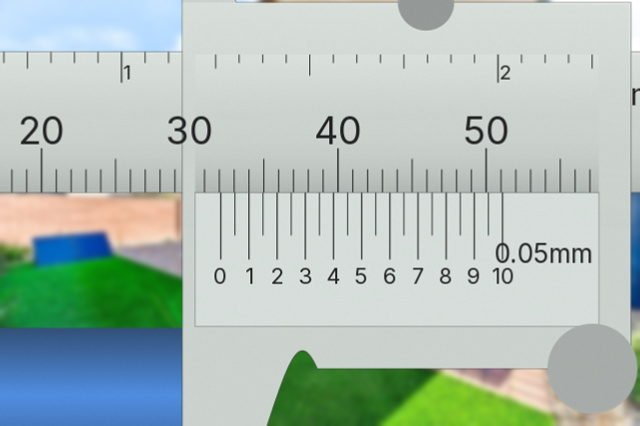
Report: 32.1 mm
